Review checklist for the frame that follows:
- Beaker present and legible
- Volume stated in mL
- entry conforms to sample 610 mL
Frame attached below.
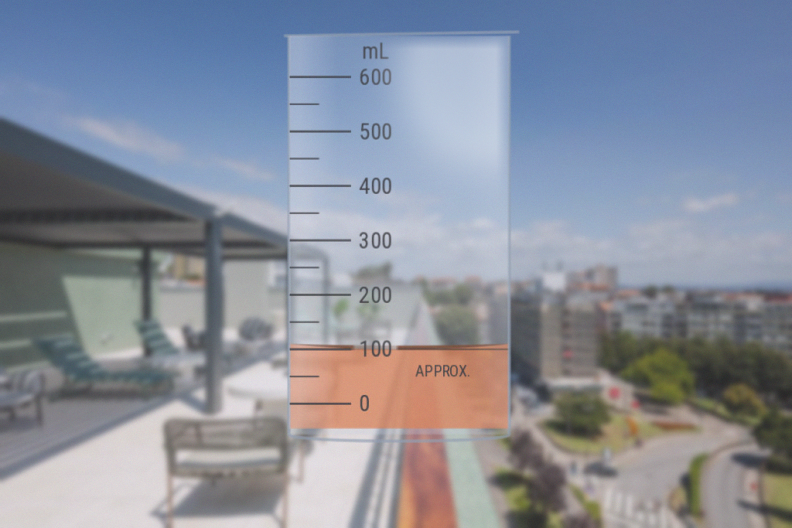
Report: 100 mL
